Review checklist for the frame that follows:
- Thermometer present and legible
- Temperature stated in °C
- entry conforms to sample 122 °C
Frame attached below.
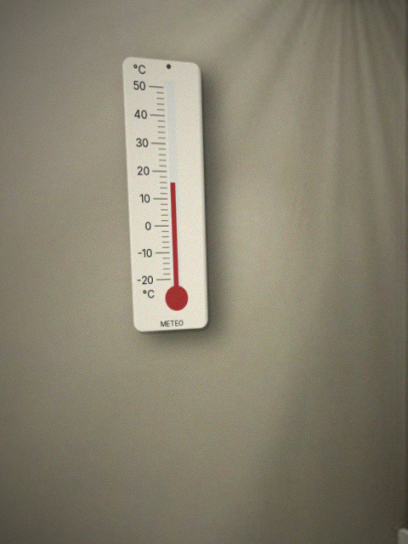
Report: 16 °C
